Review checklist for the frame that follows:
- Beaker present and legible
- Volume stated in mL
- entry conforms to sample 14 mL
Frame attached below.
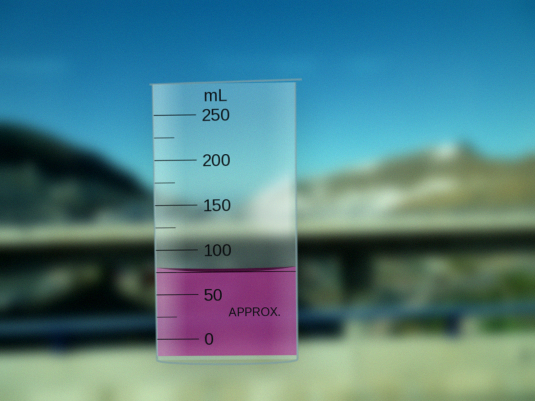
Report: 75 mL
